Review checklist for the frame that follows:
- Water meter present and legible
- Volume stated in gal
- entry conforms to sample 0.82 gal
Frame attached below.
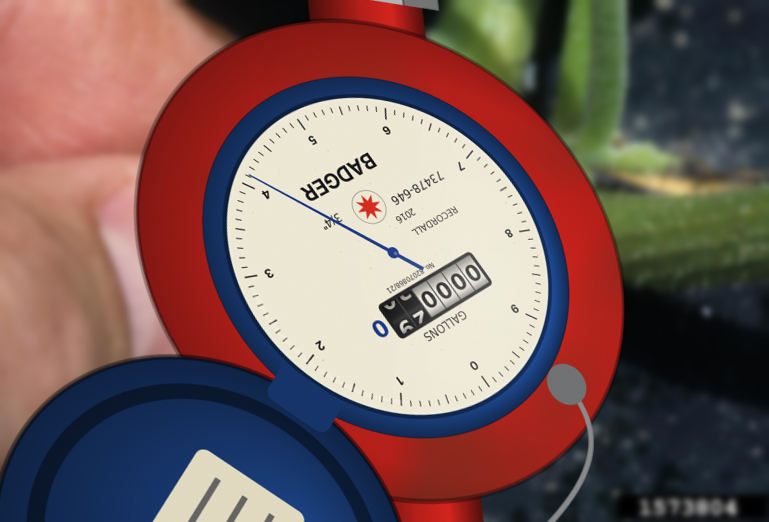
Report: 294.1 gal
